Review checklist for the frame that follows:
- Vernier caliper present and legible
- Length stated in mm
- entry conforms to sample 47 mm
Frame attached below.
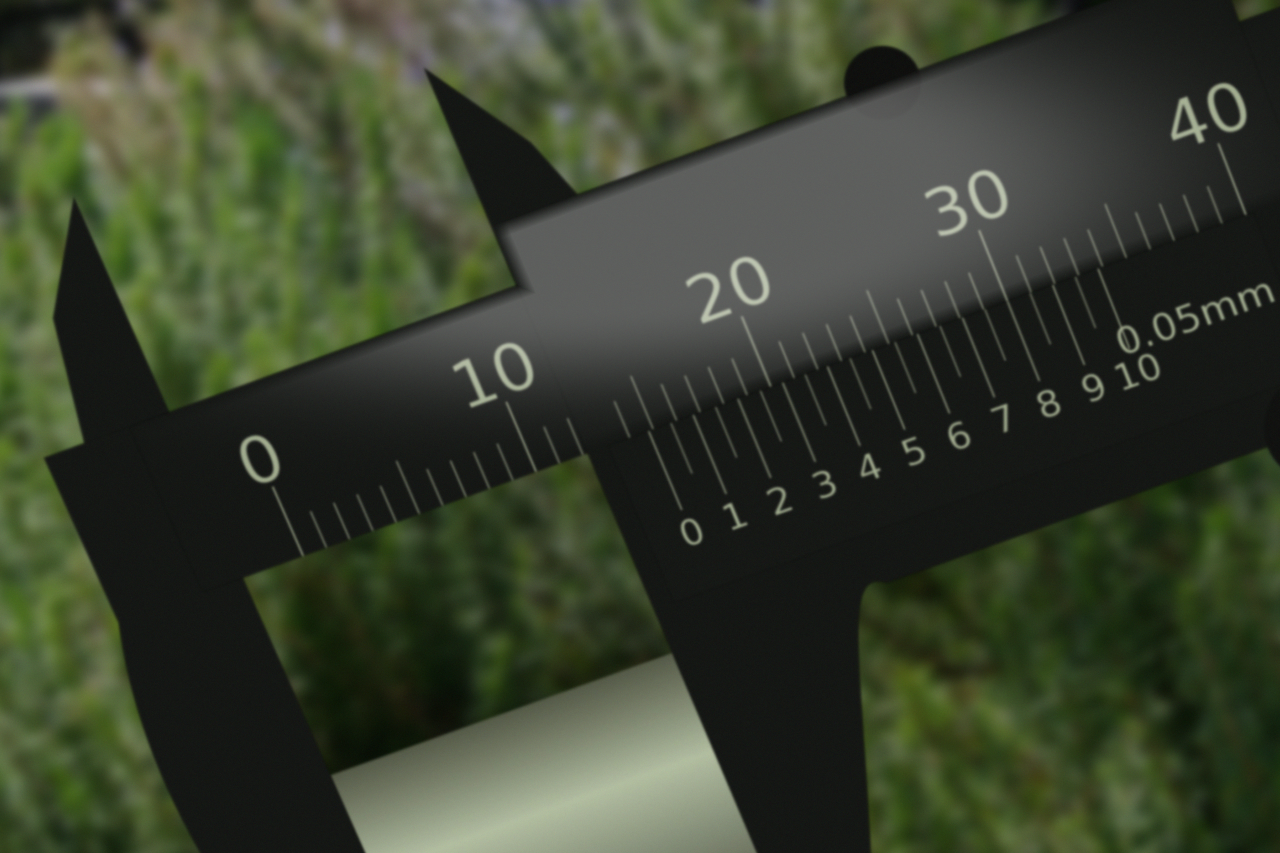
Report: 14.8 mm
